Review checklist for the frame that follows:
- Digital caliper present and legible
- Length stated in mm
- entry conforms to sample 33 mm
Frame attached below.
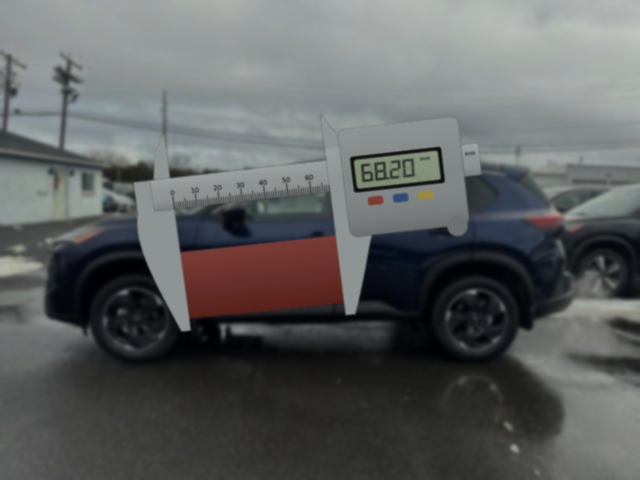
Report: 68.20 mm
